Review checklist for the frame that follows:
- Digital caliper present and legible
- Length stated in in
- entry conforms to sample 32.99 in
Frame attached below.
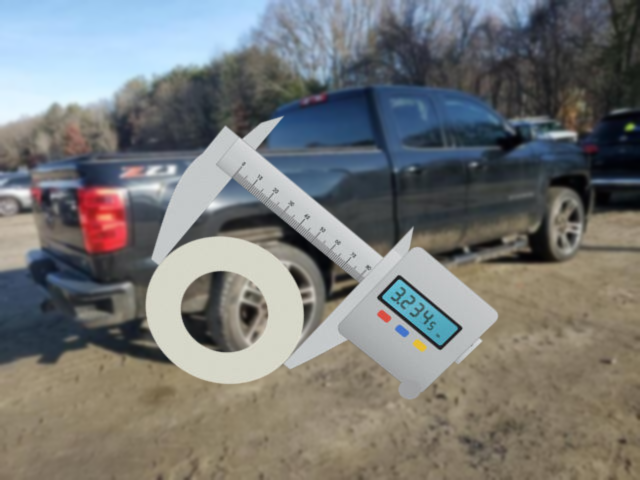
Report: 3.2345 in
